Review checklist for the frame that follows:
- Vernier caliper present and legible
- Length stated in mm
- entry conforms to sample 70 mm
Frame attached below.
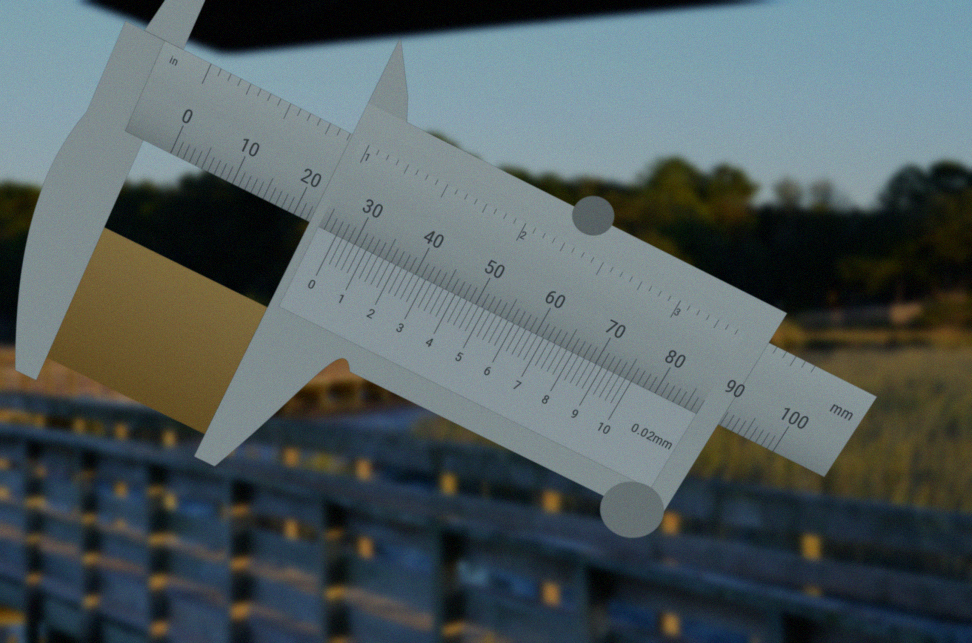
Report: 27.0 mm
